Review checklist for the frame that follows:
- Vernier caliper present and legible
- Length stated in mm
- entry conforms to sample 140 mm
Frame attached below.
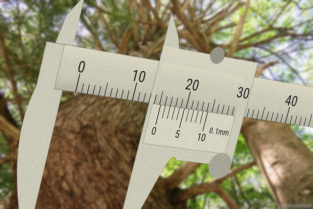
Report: 15.2 mm
